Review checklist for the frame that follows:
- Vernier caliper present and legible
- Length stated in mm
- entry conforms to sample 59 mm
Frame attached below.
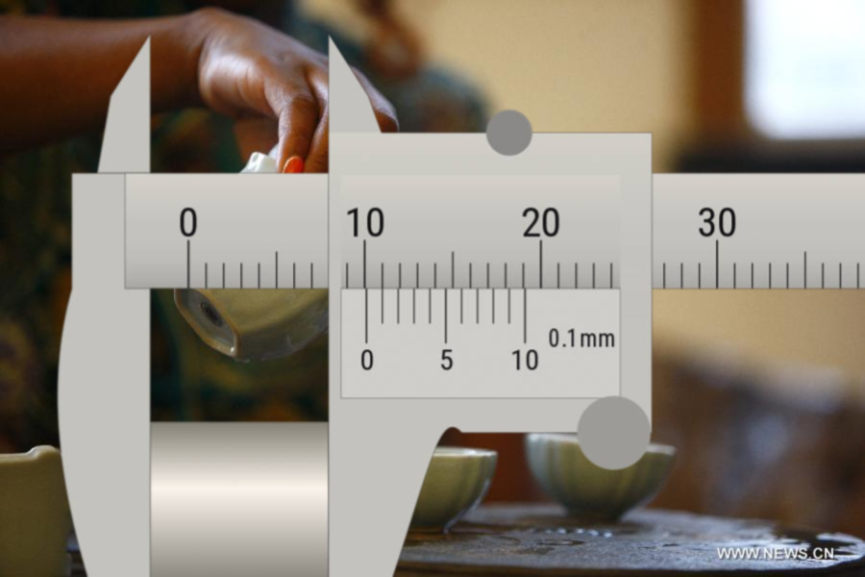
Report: 10.1 mm
